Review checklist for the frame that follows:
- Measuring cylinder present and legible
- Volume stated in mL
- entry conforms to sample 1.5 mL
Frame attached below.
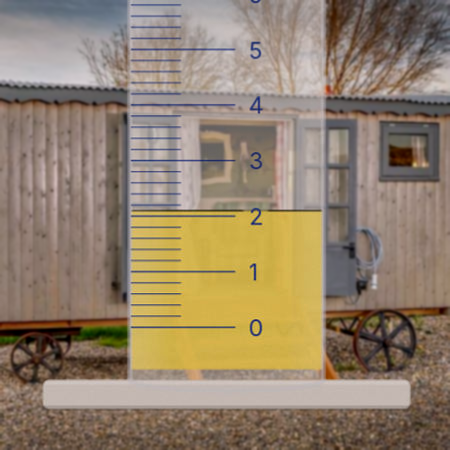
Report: 2.1 mL
